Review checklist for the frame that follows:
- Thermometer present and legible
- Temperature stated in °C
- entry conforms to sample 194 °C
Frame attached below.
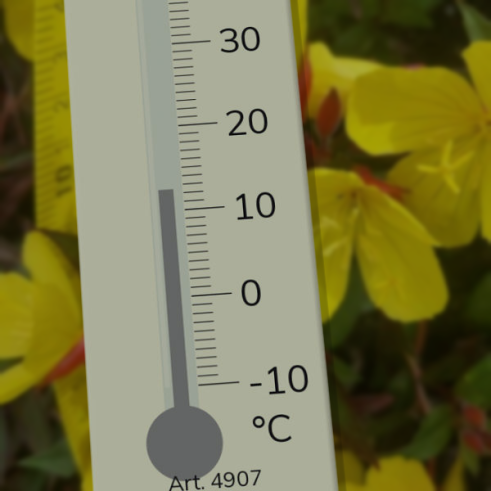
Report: 12.5 °C
